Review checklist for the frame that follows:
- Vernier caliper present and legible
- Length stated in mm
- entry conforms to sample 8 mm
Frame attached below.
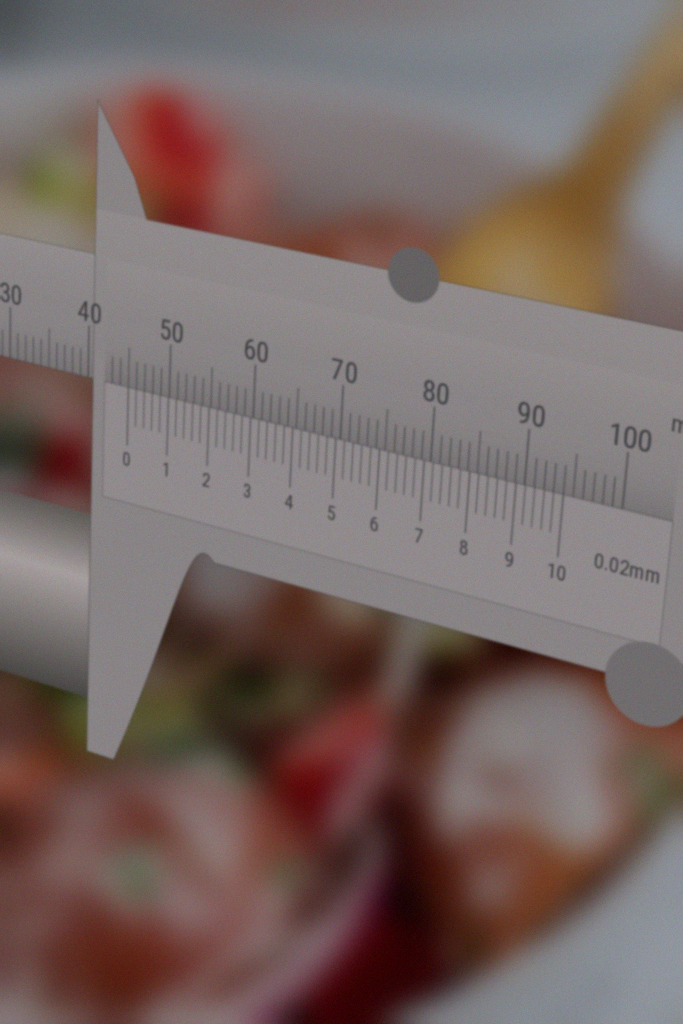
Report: 45.0 mm
